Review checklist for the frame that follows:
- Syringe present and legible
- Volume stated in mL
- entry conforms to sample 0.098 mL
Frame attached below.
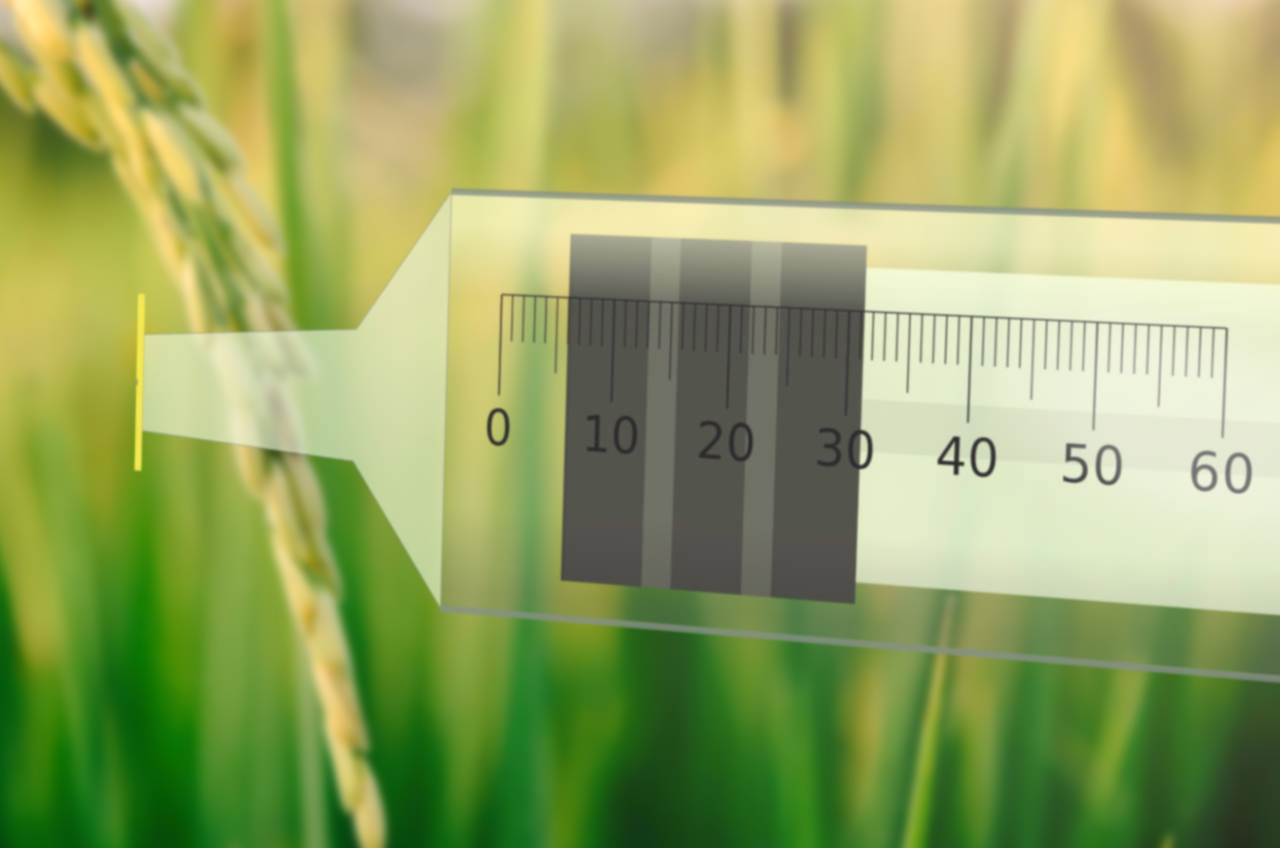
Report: 6 mL
